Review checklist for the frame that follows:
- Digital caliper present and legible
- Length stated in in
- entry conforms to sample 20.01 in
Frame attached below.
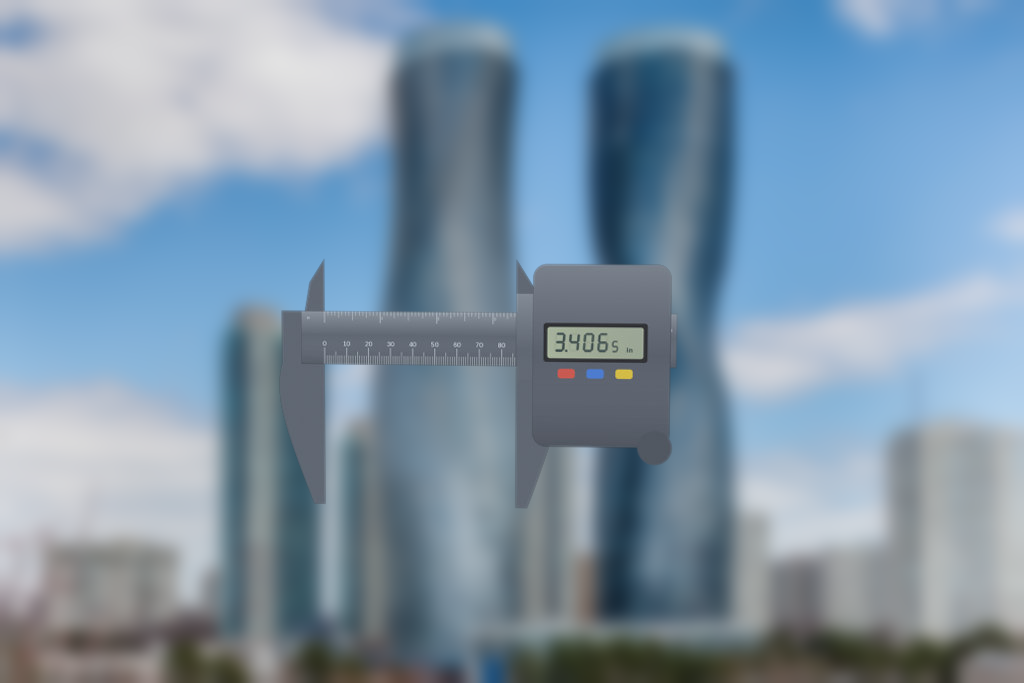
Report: 3.4065 in
